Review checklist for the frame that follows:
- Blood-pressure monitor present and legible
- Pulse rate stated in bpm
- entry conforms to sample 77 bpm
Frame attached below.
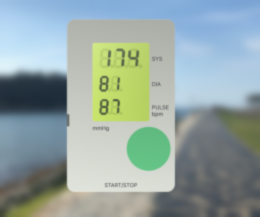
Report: 87 bpm
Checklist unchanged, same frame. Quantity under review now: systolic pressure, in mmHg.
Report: 174 mmHg
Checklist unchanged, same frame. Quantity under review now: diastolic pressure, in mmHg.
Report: 81 mmHg
